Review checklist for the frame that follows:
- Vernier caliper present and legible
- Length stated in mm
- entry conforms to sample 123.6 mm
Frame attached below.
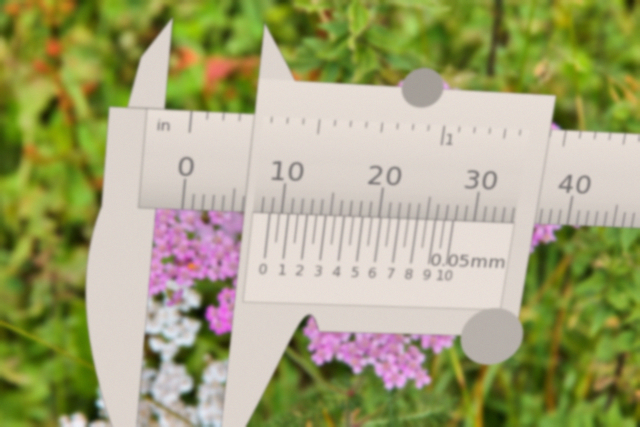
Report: 8.8 mm
